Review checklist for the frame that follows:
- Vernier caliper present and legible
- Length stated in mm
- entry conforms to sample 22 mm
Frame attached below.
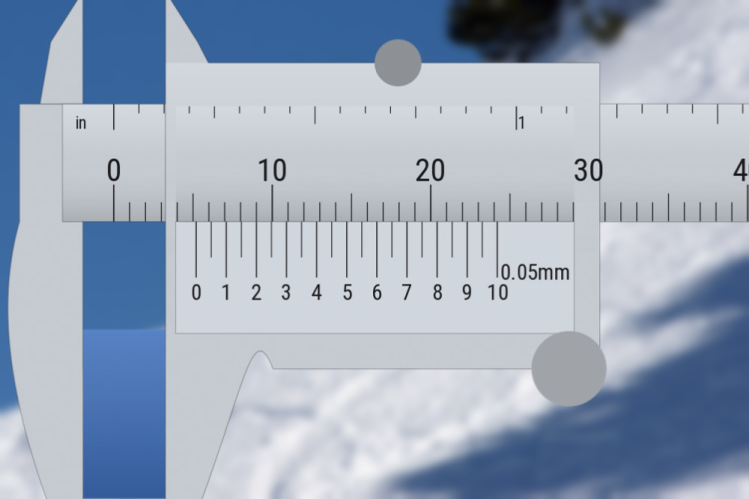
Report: 5.2 mm
